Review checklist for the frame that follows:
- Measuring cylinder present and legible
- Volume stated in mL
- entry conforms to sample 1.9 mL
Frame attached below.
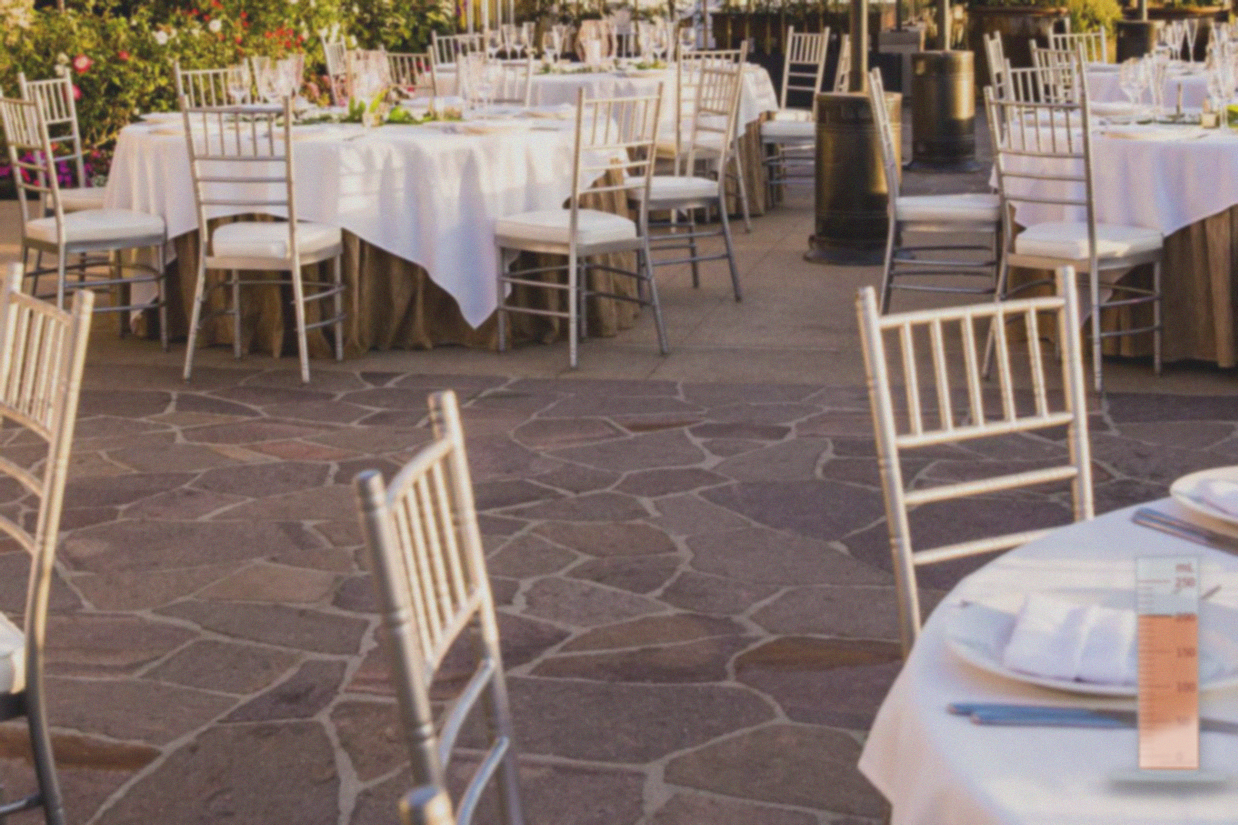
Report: 200 mL
